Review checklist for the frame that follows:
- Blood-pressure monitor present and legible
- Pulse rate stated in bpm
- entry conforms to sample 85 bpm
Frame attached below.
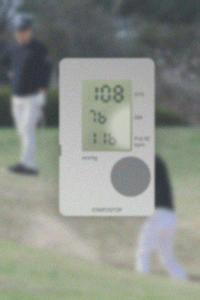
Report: 116 bpm
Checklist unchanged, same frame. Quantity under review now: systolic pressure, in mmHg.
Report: 108 mmHg
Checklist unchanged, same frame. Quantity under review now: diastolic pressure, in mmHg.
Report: 76 mmHg
